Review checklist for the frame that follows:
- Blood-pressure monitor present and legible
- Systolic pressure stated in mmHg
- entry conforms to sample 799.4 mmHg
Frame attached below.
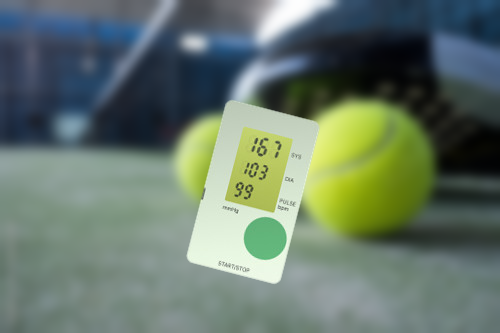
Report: 167 mmHg
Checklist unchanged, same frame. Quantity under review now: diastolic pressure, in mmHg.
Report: 103 mmHg
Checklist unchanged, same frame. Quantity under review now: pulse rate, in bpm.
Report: 99 bpm
